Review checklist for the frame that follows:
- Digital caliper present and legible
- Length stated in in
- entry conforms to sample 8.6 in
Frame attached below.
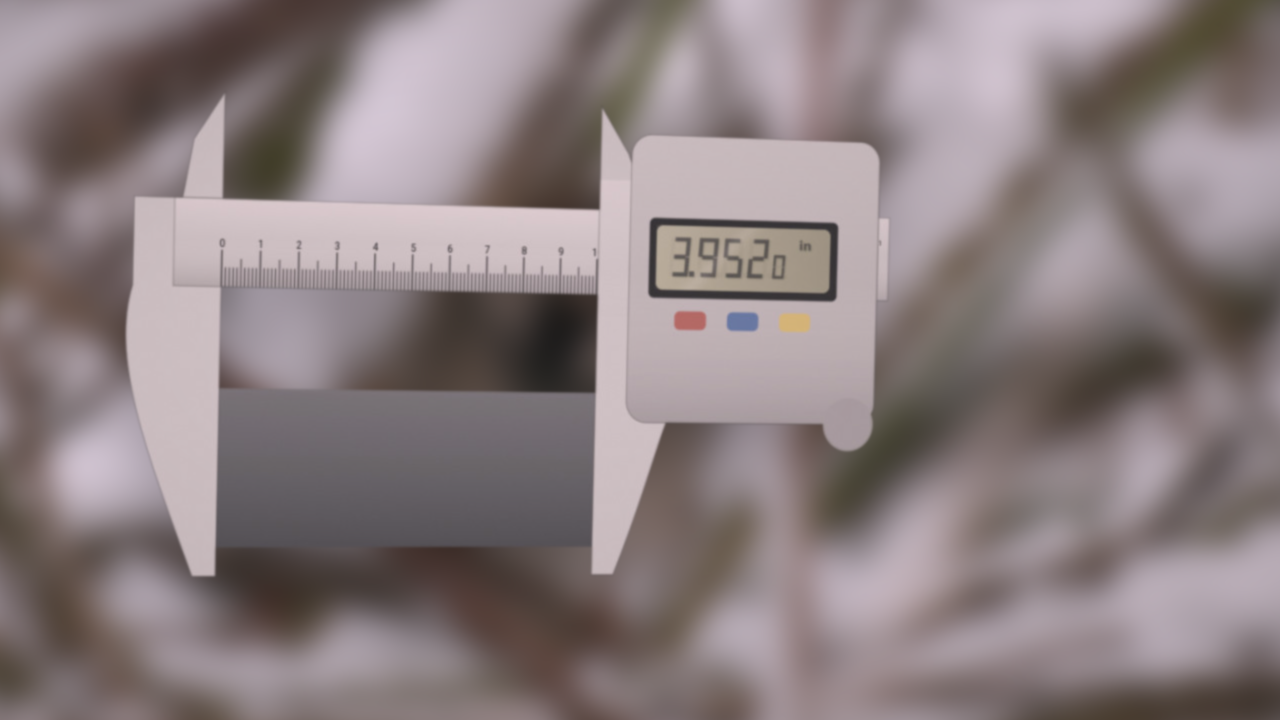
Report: 3.9520 in
